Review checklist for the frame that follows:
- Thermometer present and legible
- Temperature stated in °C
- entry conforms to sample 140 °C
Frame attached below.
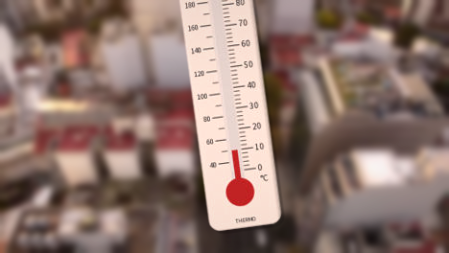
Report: 10 °C
